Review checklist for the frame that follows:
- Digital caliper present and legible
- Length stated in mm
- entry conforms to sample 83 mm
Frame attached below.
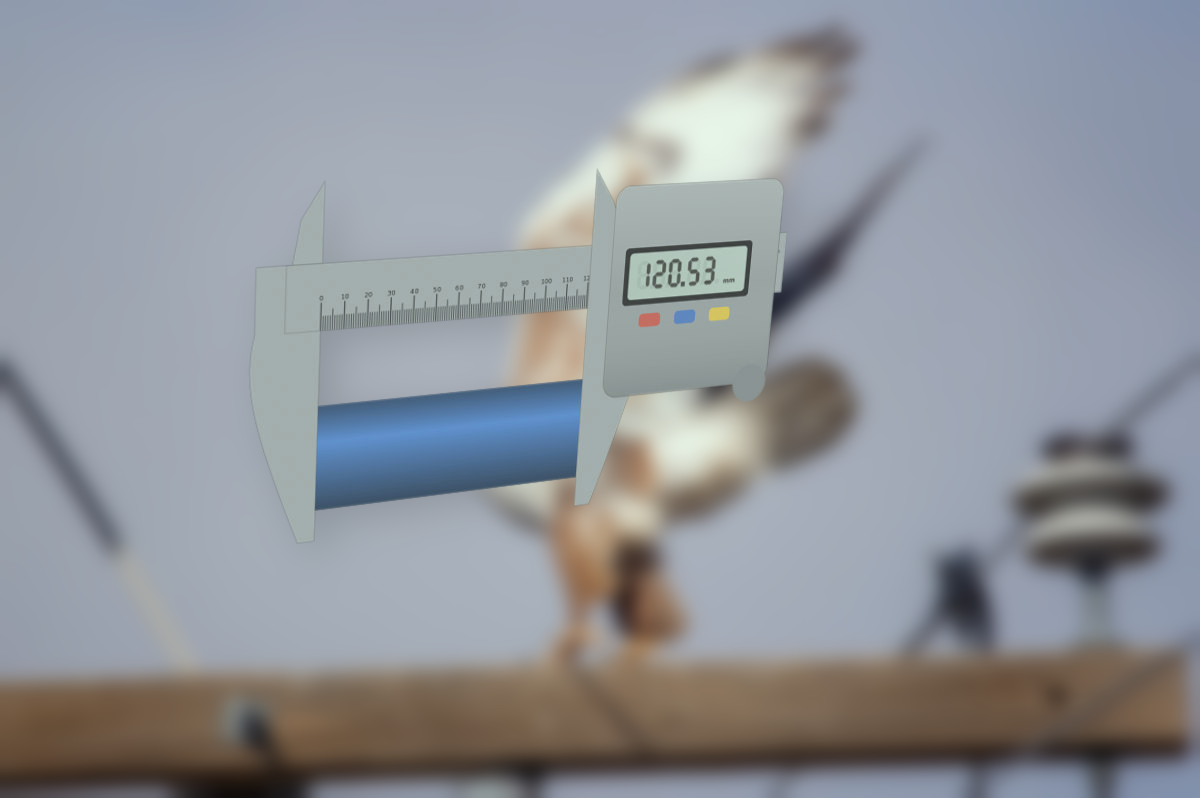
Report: 120.53 mm
